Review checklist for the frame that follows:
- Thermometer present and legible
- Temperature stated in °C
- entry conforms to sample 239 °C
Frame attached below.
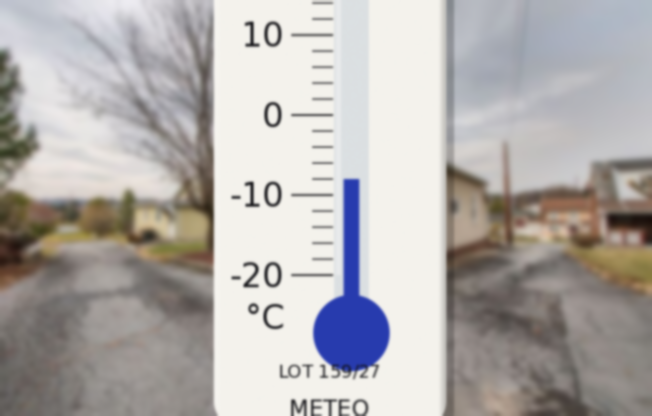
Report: -8 °C
